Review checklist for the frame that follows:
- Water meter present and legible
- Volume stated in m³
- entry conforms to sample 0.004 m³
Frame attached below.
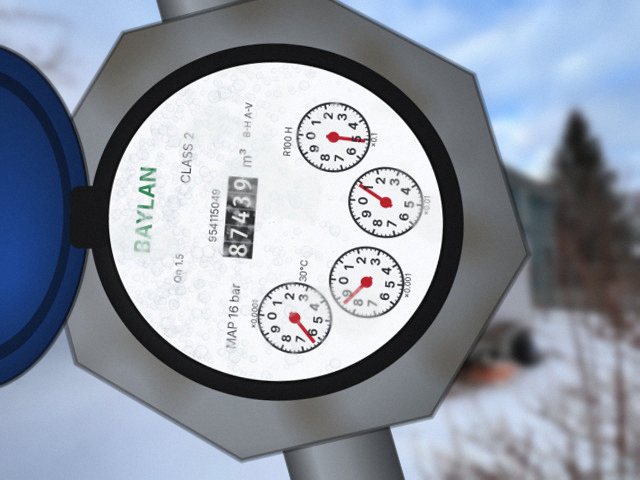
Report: 87439.5086 m³
